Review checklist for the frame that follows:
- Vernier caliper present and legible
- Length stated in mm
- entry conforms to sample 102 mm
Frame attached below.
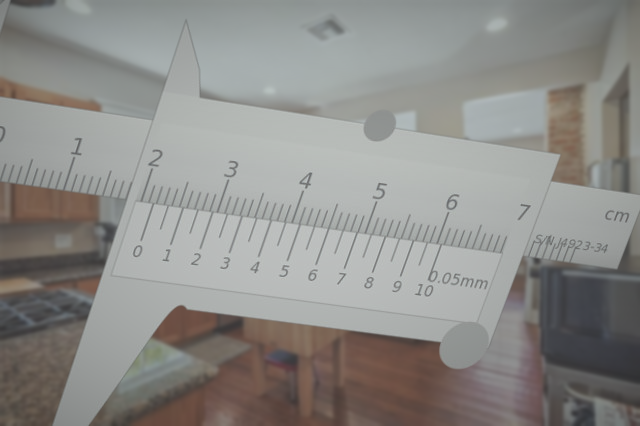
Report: 21.6 mm
